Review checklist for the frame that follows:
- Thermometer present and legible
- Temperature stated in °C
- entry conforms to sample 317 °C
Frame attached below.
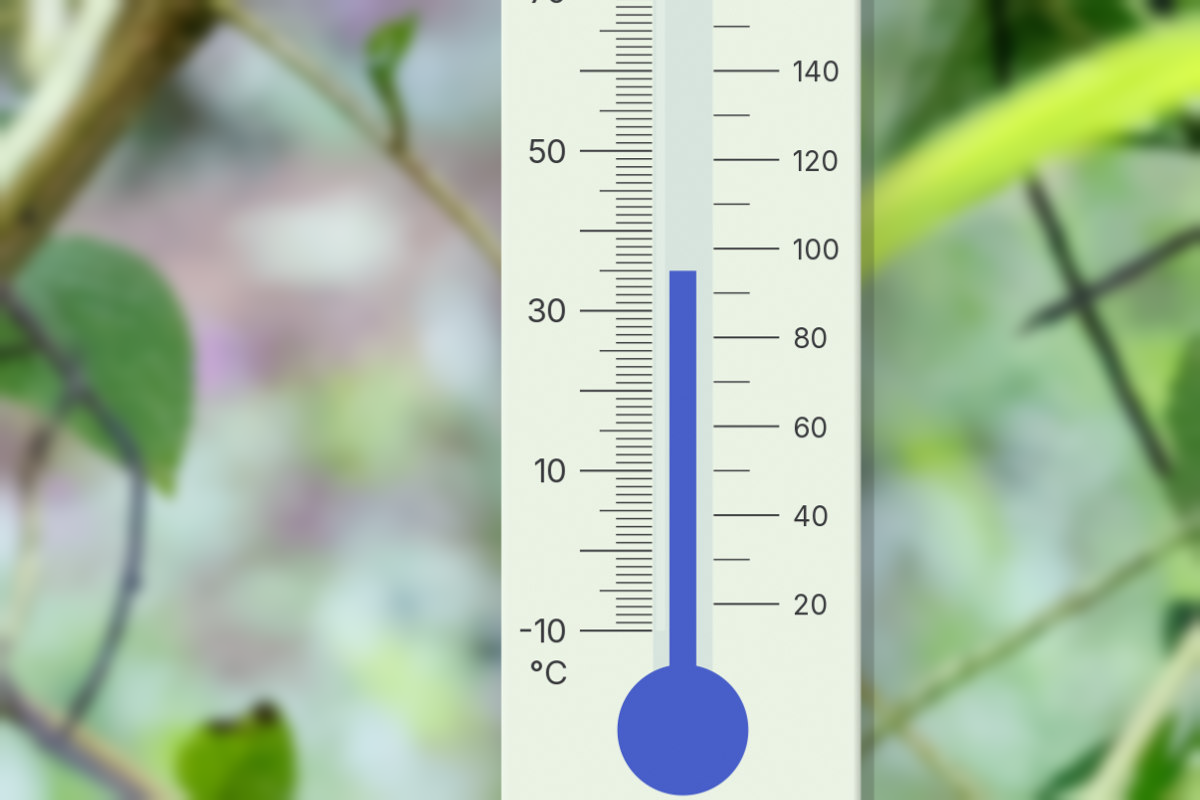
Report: 35 °C
